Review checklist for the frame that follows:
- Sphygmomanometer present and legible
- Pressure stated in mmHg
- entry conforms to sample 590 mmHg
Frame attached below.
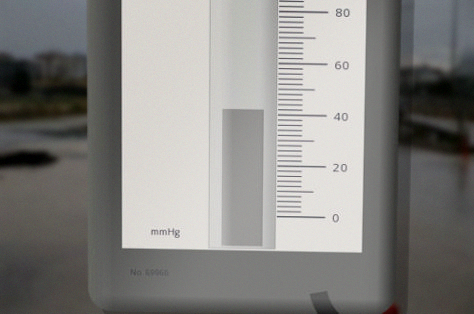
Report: 42 mmHg
